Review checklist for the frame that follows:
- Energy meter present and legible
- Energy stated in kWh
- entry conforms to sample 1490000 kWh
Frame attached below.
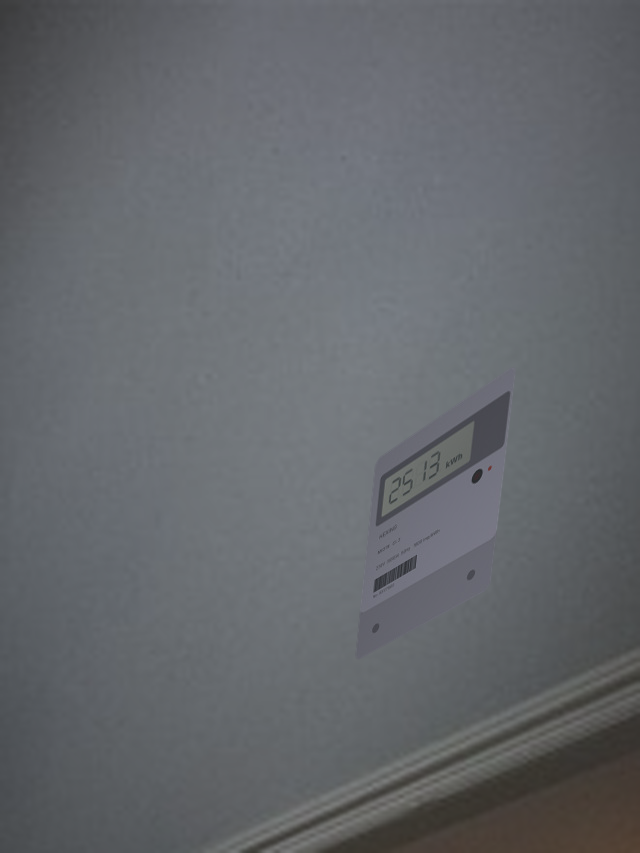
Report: 2513 kWh
